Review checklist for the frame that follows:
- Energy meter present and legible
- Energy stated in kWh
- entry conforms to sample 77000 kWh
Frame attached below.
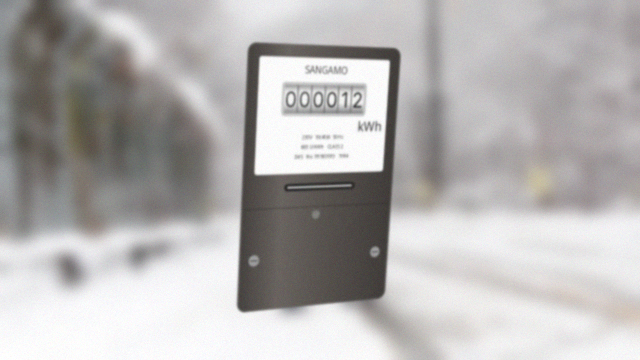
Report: 12 kWh
